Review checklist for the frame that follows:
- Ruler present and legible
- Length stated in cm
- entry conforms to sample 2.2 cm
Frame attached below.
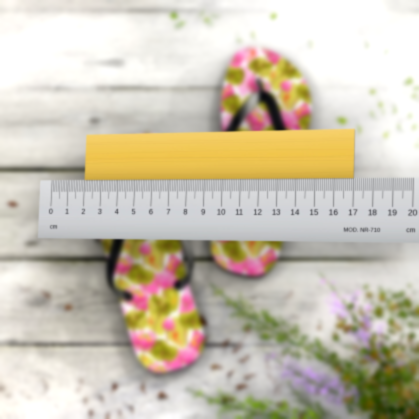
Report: 15 cm
